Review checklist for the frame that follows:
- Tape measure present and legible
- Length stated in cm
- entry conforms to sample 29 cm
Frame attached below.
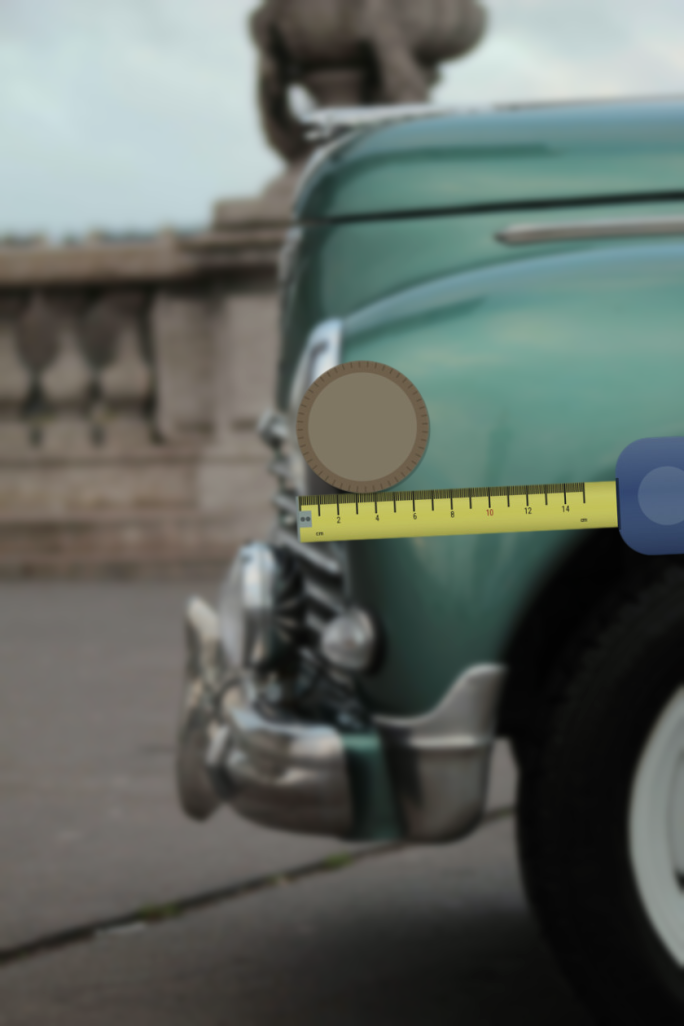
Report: 7 cm
